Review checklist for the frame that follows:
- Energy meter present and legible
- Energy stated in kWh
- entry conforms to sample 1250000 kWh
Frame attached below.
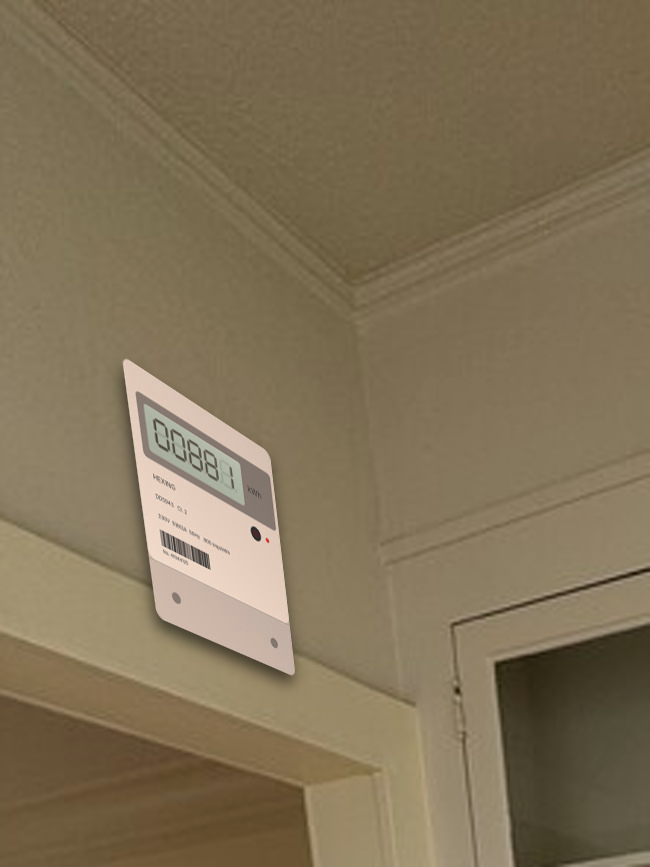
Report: 881 kWh
